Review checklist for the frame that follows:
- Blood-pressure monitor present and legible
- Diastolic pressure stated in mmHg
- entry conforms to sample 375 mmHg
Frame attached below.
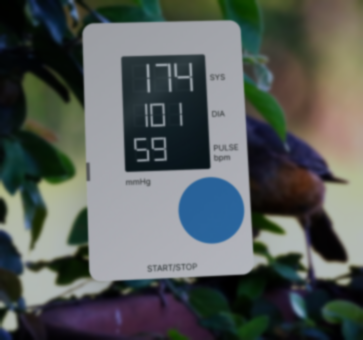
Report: 101 mmHg
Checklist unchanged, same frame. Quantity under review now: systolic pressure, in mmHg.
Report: 174 mmHg
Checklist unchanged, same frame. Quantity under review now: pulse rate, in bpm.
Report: 59 bpm
